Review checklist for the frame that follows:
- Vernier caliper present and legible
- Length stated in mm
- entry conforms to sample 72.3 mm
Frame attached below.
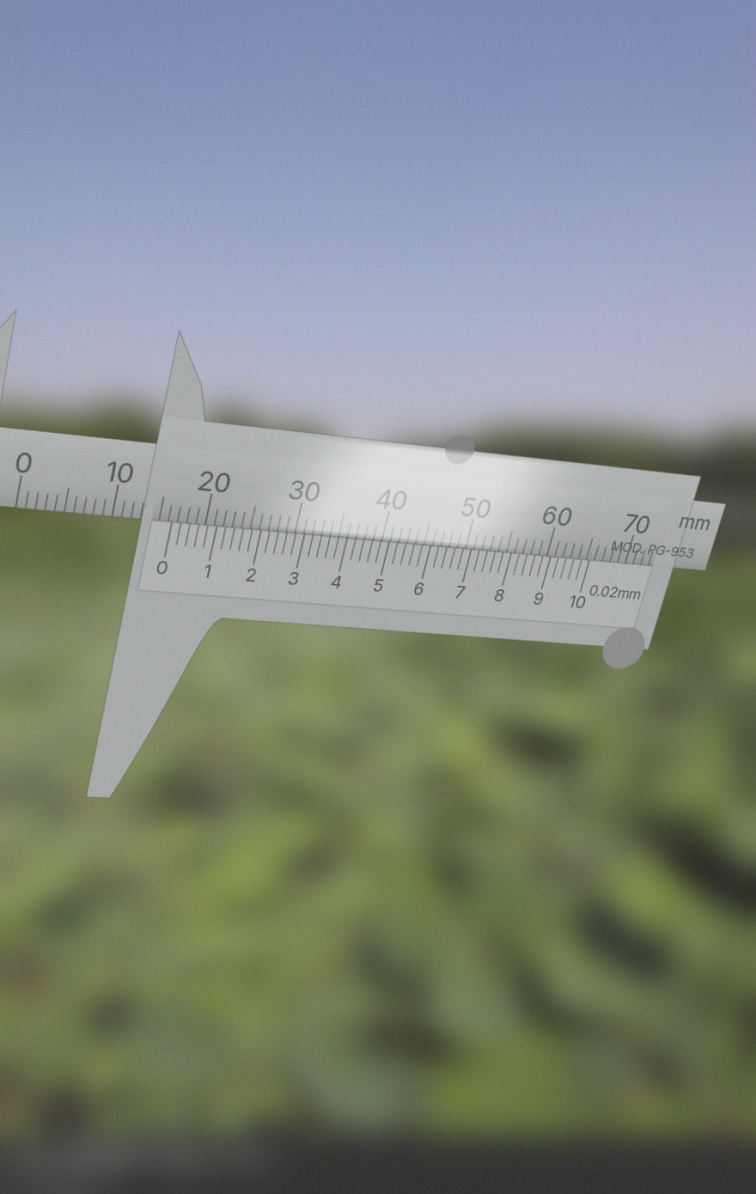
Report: 16.4 mm
